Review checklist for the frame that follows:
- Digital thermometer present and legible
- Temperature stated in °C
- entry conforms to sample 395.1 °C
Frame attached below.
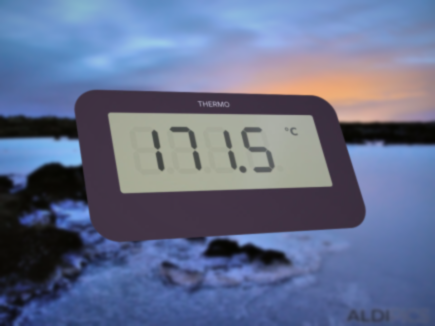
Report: 171.5 °C
